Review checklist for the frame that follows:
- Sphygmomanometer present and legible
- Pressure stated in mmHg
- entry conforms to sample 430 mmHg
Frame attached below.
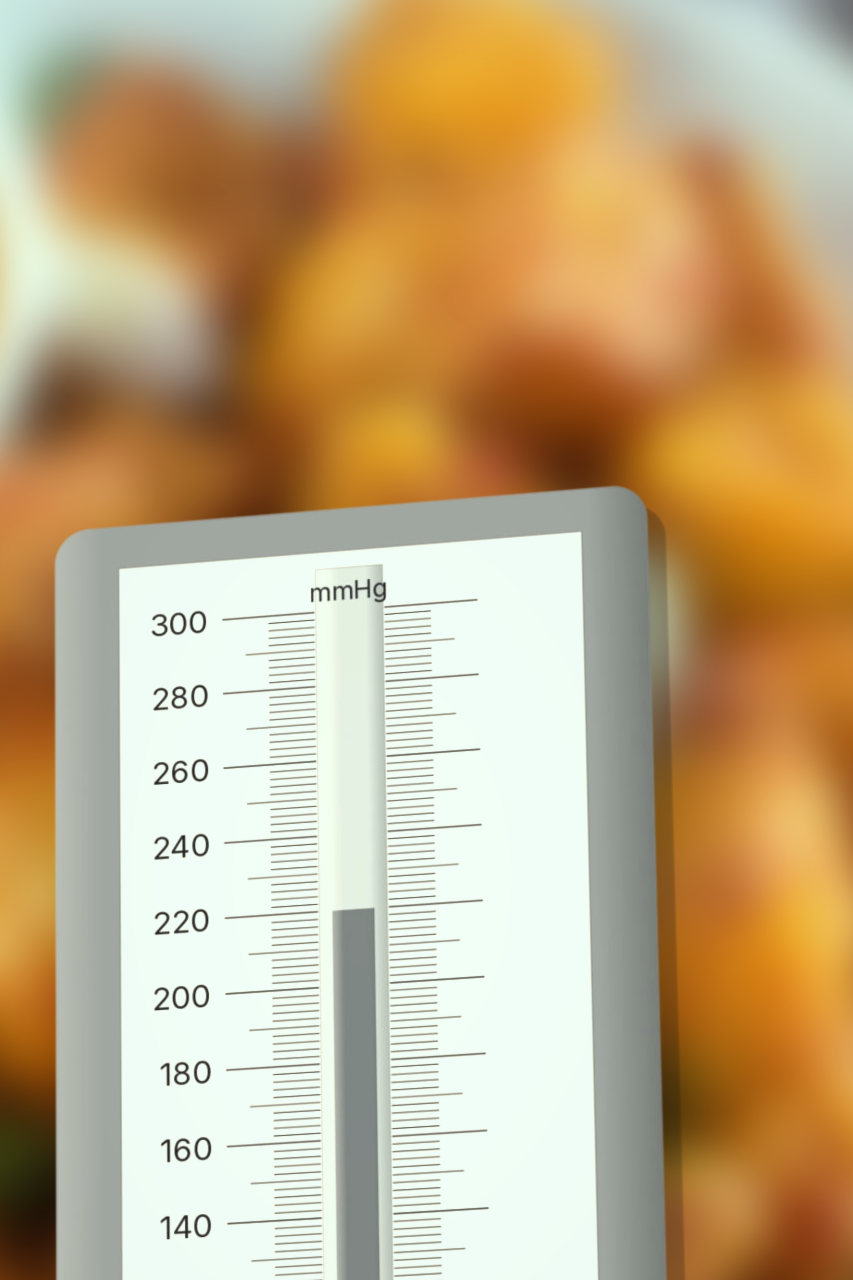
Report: 220 mmHg
